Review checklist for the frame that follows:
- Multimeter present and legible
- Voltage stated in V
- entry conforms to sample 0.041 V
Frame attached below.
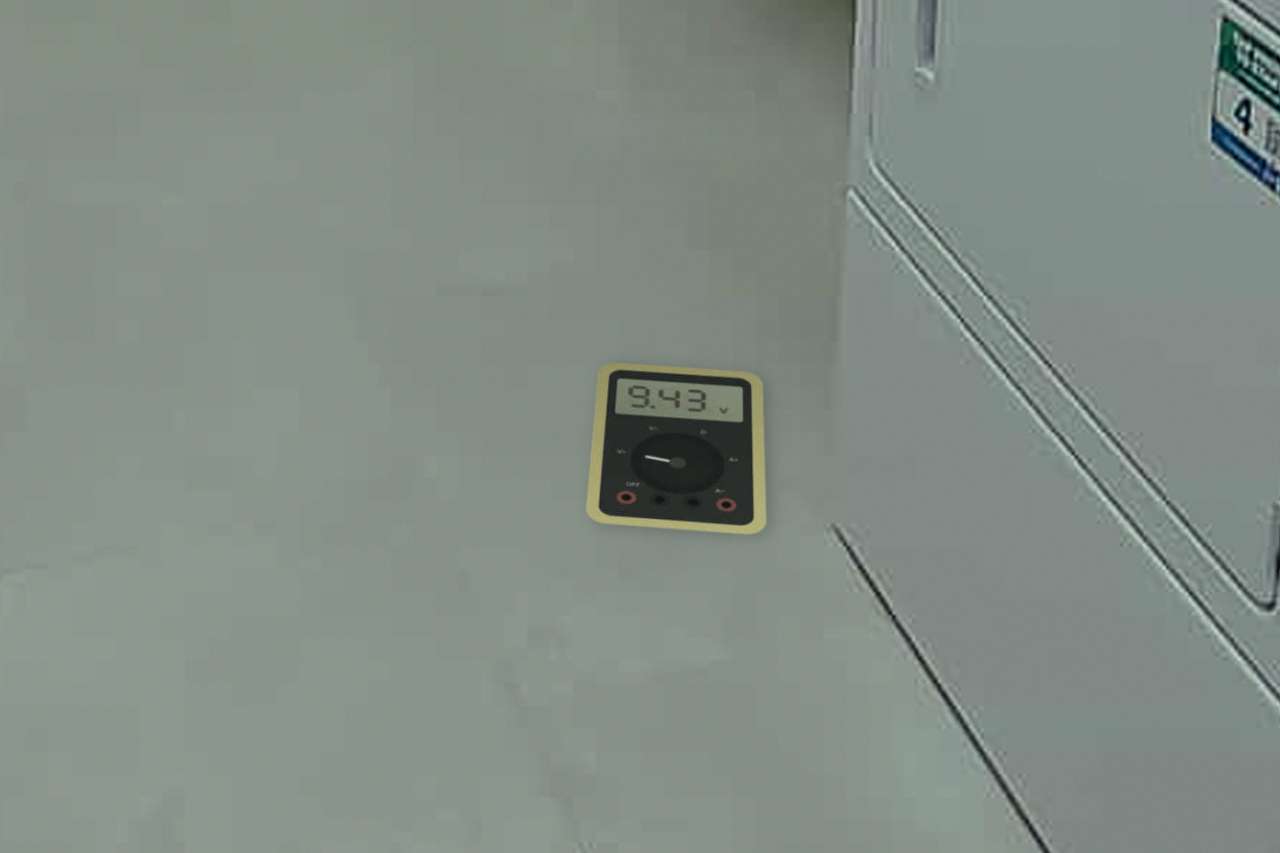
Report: 9.43 V
